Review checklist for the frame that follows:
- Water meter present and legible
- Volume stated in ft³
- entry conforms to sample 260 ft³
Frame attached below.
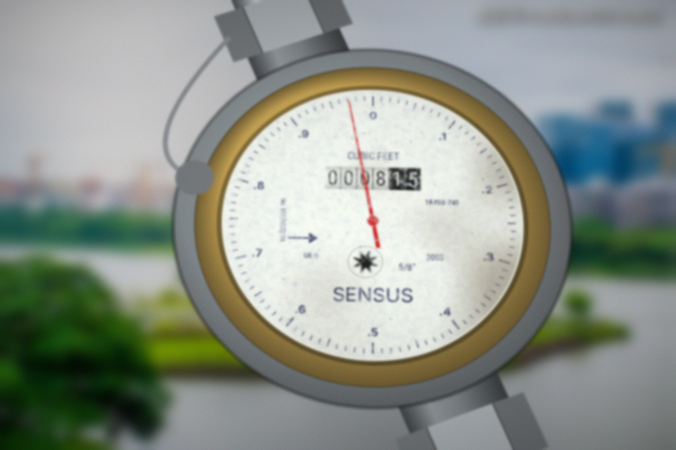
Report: 814.97 ft³
